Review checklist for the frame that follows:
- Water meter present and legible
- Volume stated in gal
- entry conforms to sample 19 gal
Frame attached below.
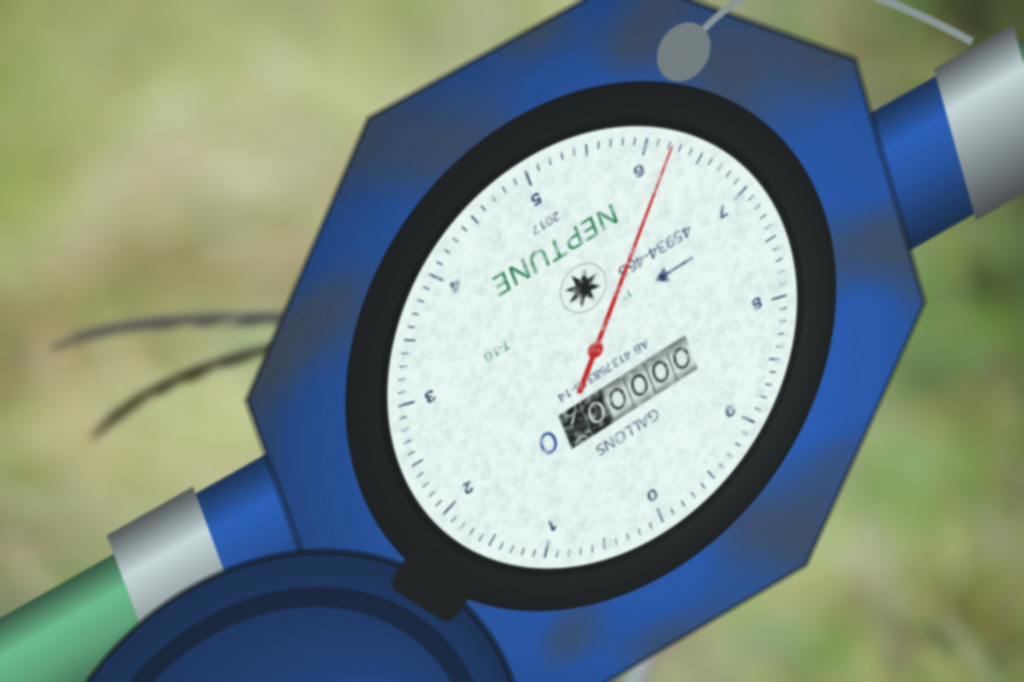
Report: 56.2 gal
